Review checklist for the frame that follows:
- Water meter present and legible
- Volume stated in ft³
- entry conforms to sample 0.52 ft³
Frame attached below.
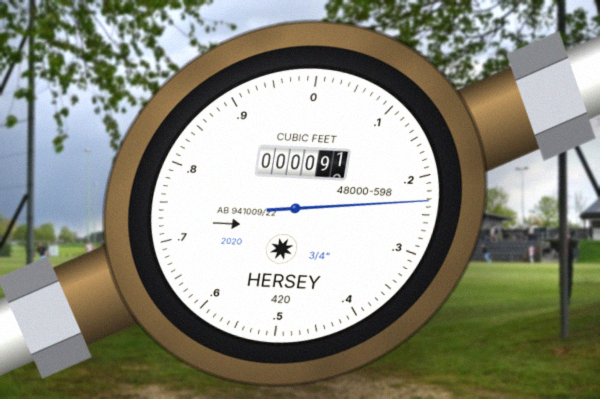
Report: 91.23 ft³
